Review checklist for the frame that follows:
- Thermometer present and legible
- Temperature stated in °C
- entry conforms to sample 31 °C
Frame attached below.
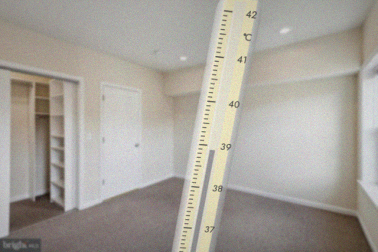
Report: 38.9 °C
